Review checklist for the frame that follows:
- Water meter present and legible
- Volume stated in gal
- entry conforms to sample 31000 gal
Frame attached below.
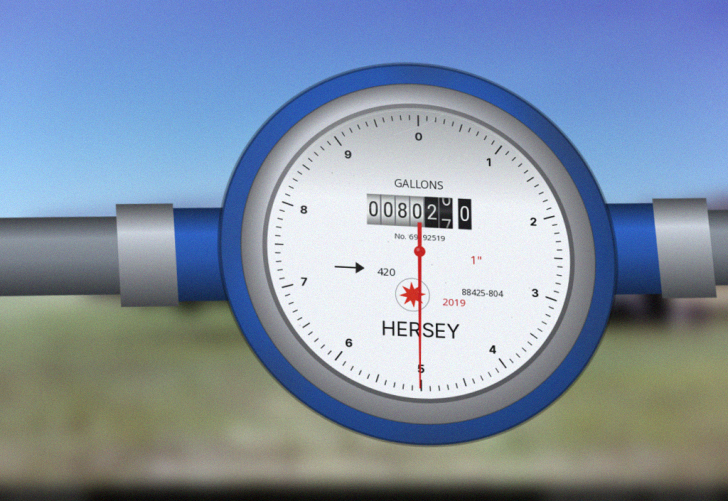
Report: 80265.0 gal
